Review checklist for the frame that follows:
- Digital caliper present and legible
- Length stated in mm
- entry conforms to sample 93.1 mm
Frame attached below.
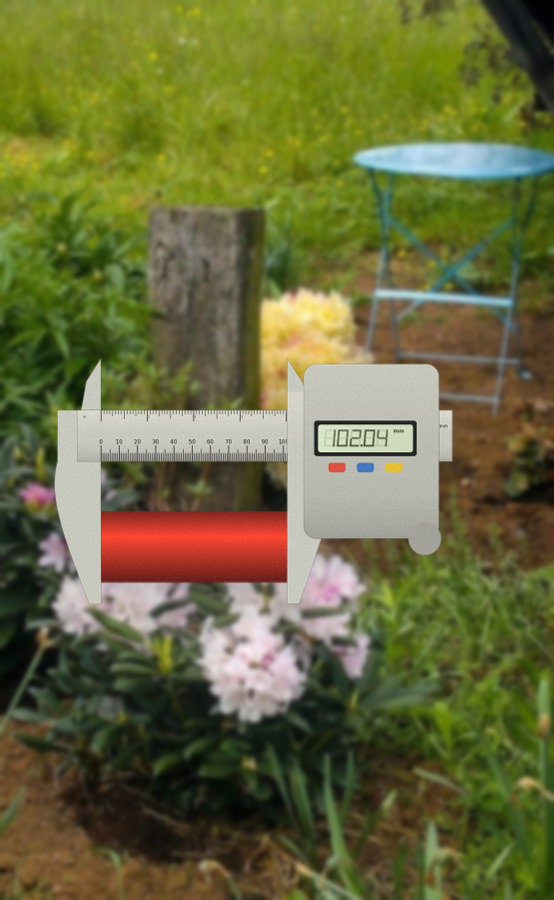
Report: 102.04 mm
